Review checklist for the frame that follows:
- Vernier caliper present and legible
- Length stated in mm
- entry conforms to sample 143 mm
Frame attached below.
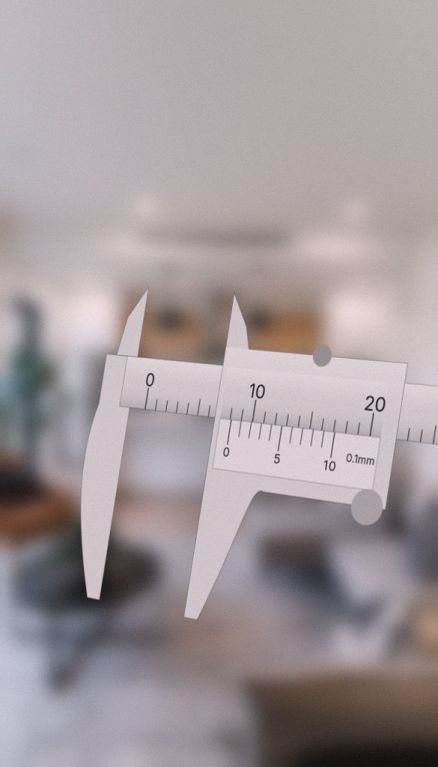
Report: 8.1 mm
